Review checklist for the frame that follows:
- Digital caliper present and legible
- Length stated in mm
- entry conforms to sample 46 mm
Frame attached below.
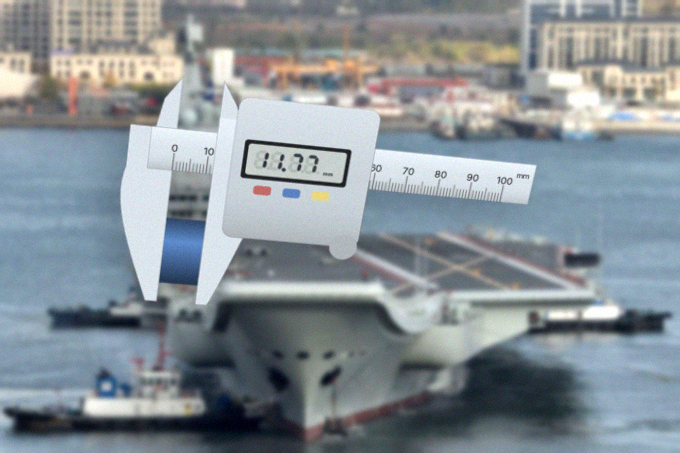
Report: 11.77 mm
